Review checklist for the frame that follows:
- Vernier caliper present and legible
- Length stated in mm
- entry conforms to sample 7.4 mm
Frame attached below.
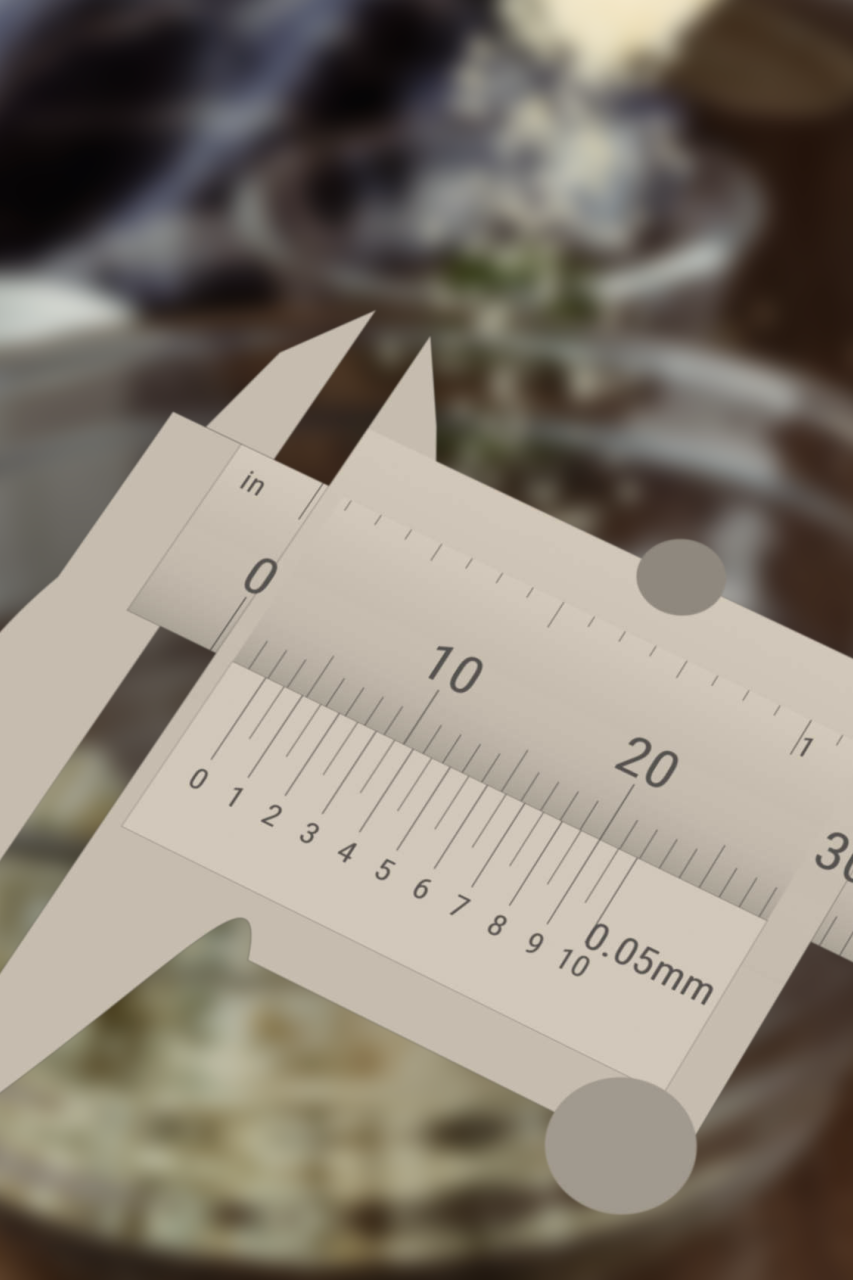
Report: 2.9 mm
